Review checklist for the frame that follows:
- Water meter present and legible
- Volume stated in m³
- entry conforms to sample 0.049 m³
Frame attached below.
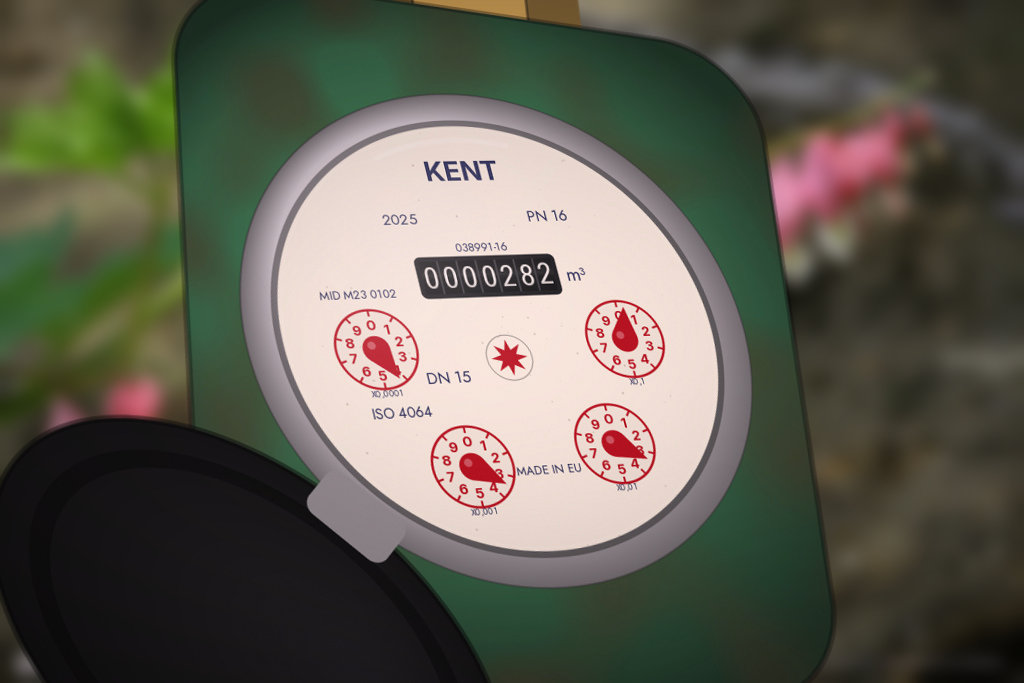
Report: 282.0334 m³
